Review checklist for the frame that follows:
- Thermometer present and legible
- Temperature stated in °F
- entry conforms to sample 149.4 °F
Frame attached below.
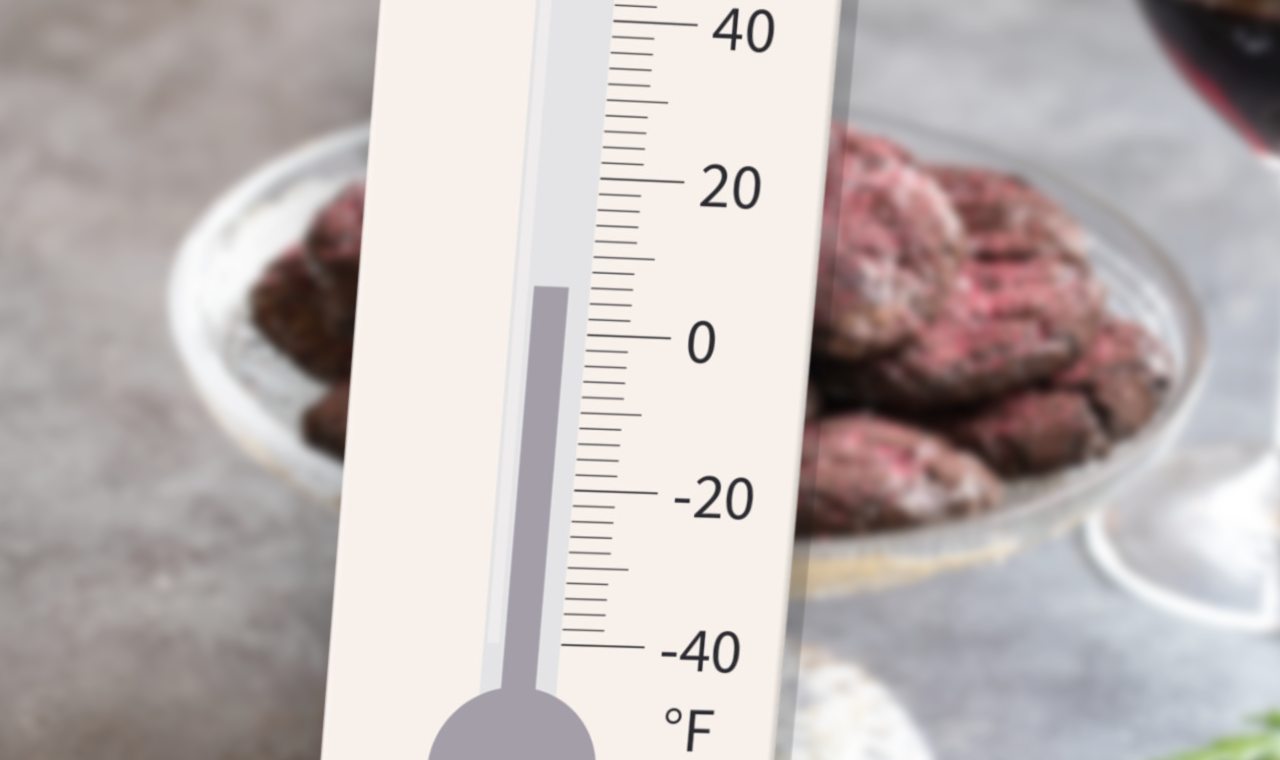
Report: 6 °F
